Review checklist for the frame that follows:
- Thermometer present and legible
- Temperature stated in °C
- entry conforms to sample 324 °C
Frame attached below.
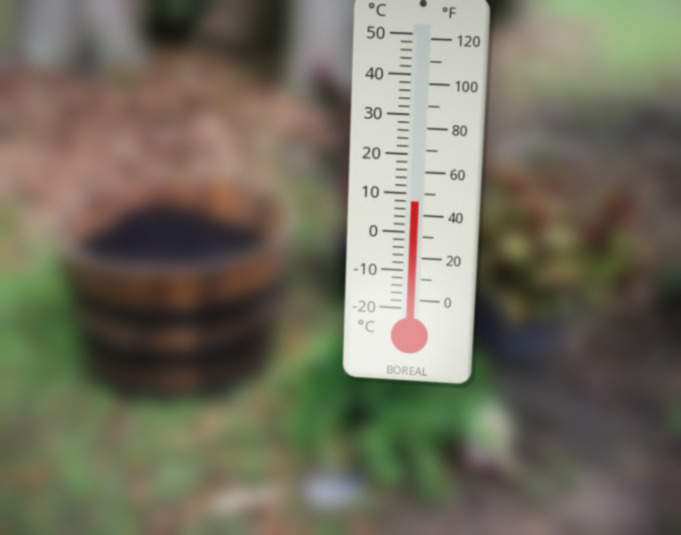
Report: 8 °C
